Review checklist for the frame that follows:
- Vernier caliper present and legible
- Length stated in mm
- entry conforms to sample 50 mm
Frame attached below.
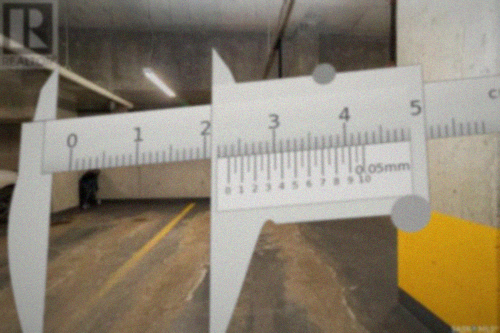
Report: 23.5 mm
